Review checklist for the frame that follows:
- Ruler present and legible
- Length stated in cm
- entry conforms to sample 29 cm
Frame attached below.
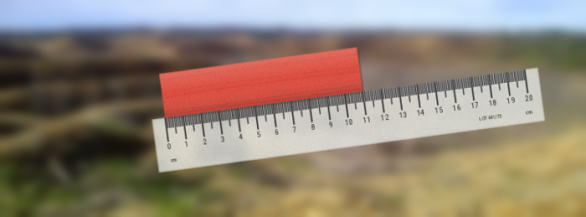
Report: 11 cm
